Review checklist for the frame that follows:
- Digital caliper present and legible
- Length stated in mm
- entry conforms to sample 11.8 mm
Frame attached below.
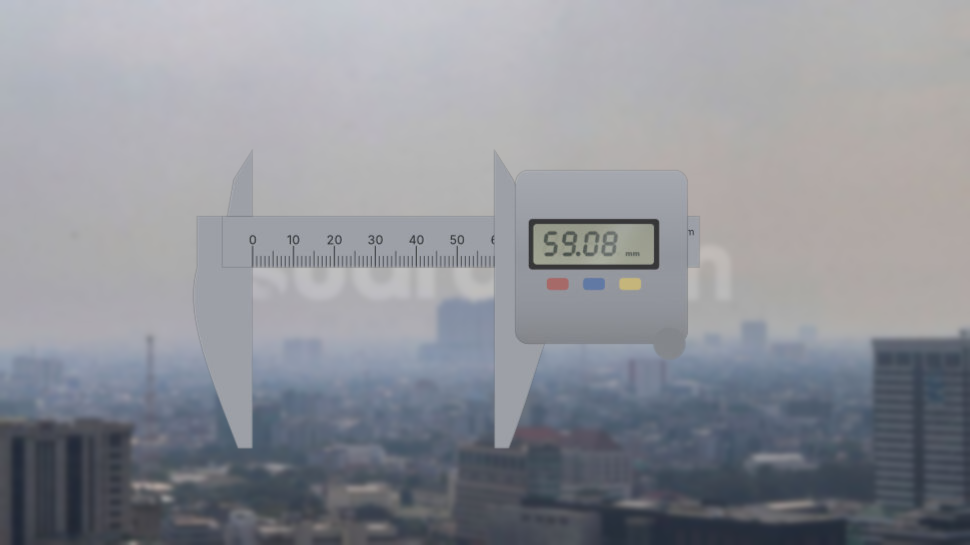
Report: 59.08 mm
